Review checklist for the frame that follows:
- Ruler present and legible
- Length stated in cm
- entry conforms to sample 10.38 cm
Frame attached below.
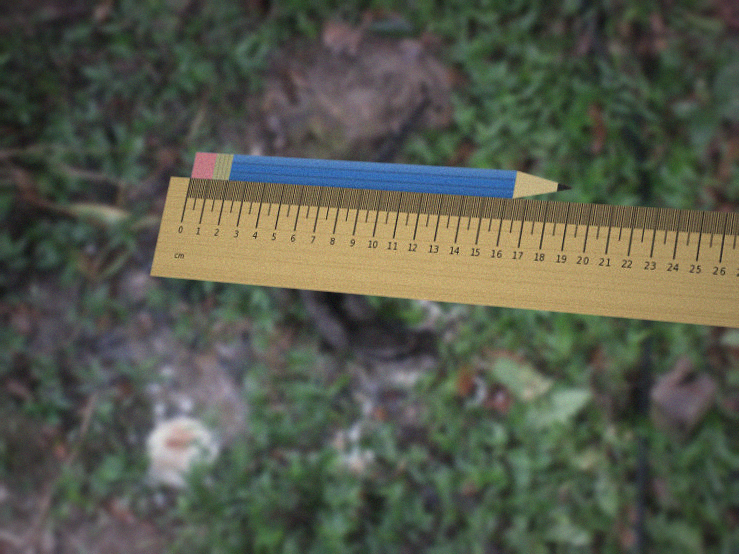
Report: 19 cm
